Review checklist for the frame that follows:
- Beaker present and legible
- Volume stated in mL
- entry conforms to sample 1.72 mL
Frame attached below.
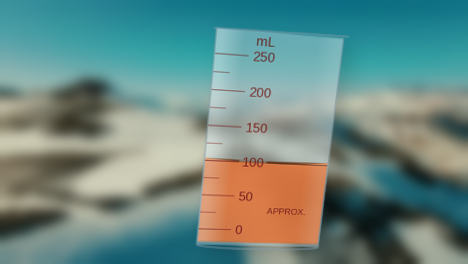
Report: 100 mL
